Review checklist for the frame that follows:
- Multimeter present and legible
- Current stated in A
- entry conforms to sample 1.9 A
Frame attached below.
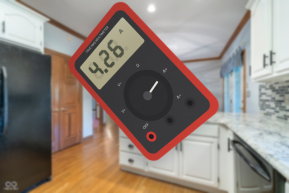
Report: 4.26 A
